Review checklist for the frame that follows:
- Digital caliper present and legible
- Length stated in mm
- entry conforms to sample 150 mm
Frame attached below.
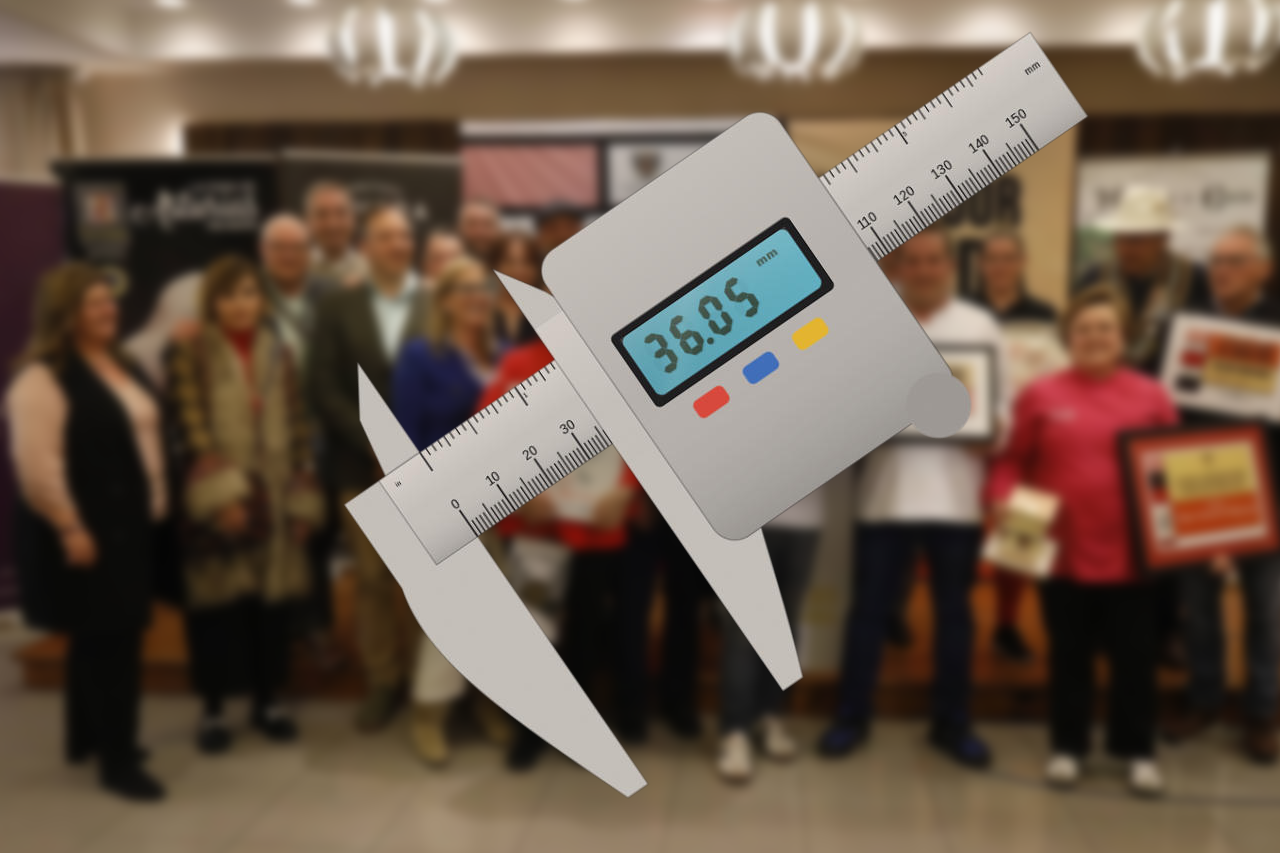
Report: 36.05 mm
